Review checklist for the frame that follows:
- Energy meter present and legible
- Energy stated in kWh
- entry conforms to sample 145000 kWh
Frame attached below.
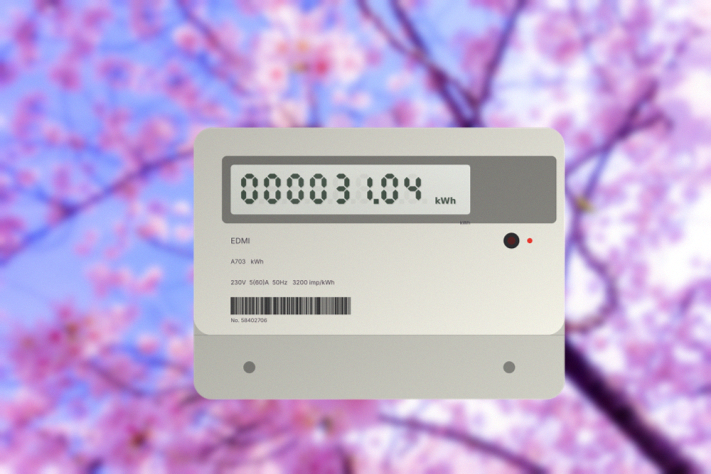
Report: 31.04 kWh
